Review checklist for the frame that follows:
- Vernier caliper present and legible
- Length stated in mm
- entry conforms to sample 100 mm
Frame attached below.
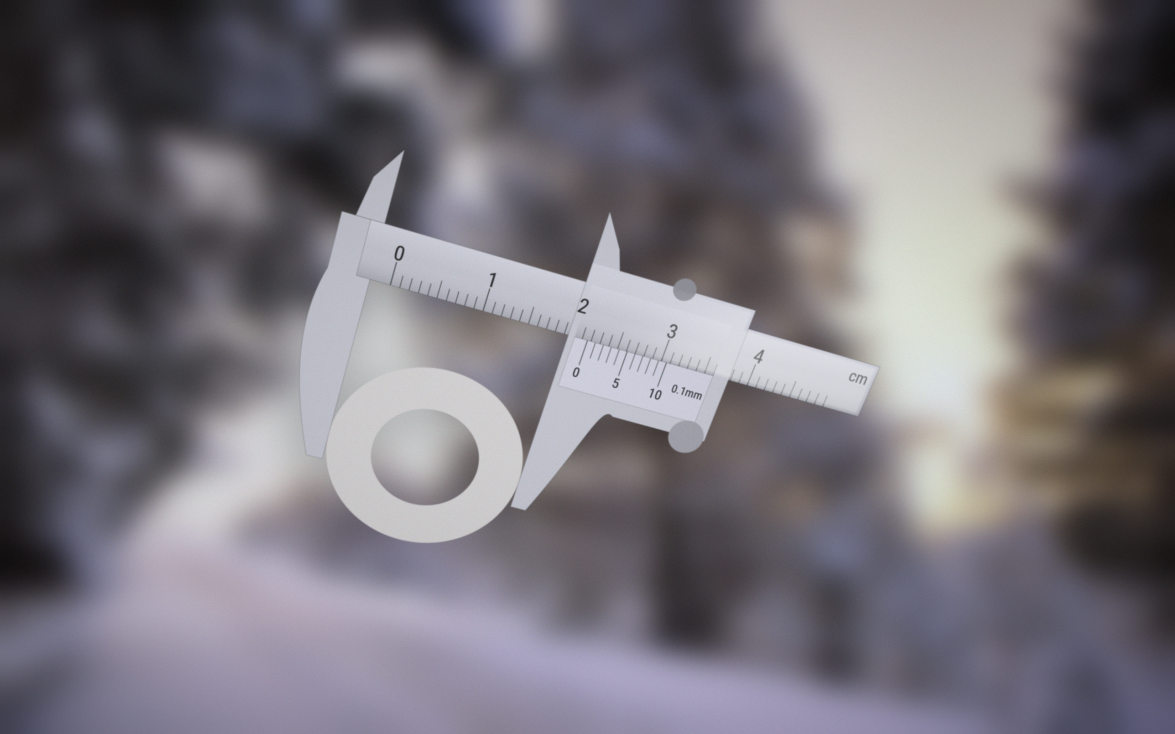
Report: 21.6 mm
